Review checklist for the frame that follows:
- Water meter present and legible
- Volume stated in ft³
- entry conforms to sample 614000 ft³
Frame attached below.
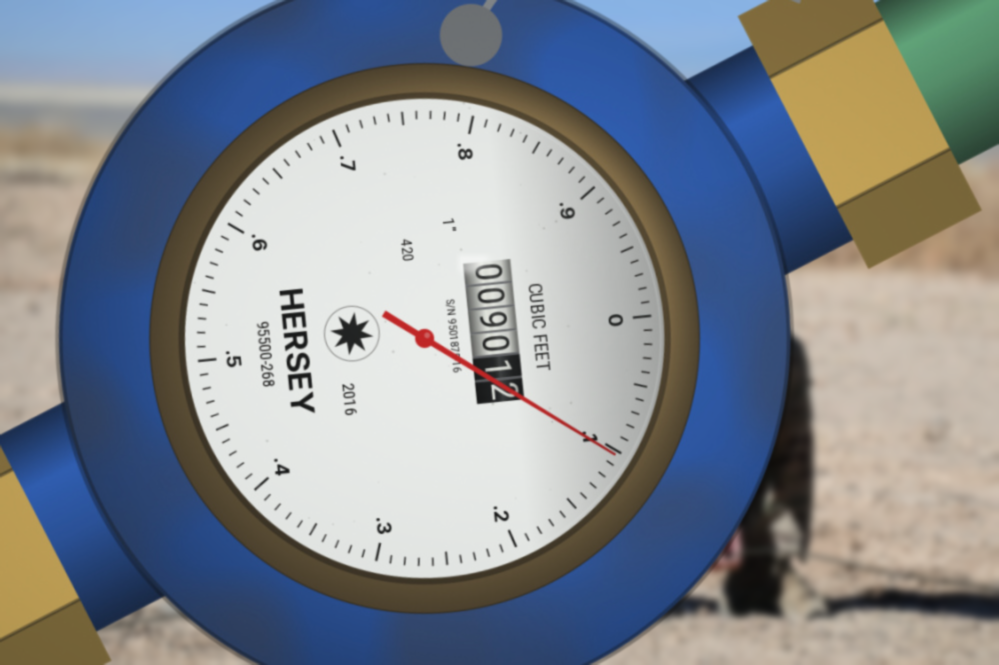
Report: 9012.10 ft³
